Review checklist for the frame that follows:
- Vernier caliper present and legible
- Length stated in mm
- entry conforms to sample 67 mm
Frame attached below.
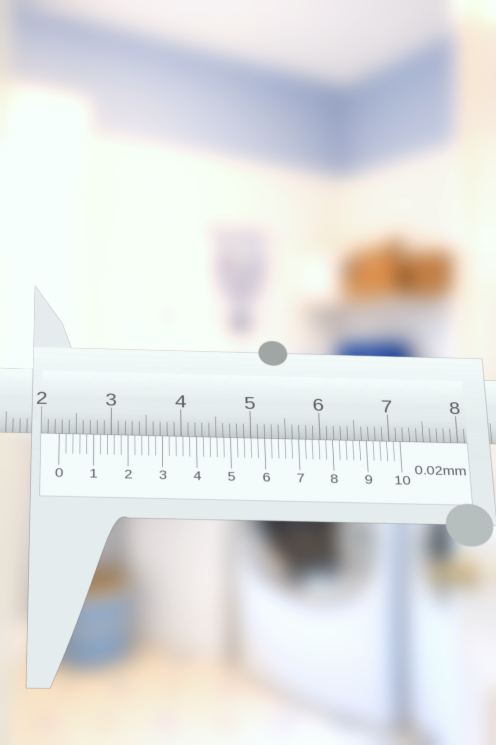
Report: 22.6 mm
